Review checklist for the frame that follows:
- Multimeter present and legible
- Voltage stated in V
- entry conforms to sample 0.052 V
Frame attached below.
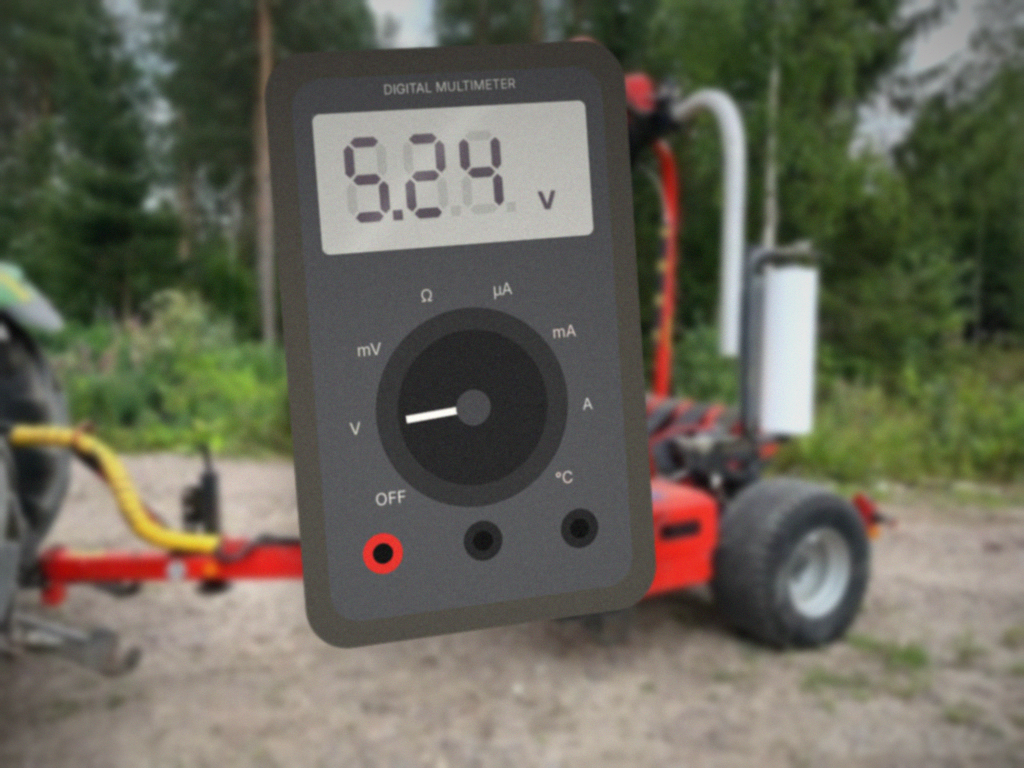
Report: 5.24 V
